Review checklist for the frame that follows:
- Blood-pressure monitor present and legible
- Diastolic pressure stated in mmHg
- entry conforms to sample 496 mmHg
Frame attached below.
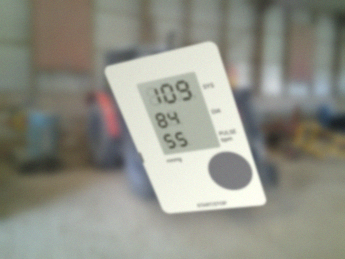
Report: 84 mmHg
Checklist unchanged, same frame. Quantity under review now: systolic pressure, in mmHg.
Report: 109 mmHg
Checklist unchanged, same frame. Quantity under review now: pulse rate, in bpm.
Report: 55 bpm
